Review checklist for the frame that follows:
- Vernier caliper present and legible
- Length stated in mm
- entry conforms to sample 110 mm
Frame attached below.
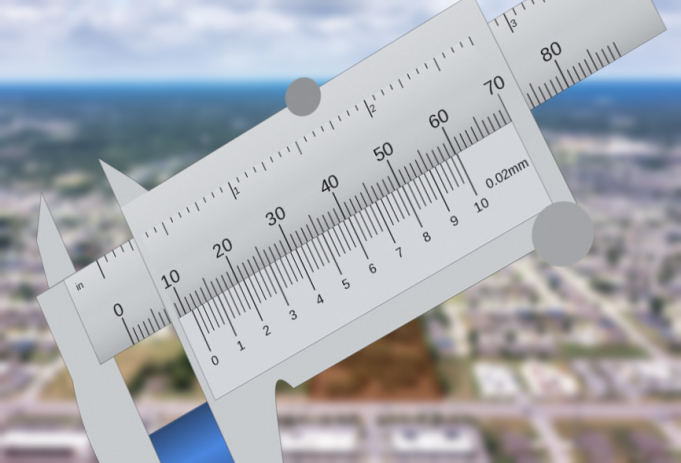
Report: 11.2 mm
